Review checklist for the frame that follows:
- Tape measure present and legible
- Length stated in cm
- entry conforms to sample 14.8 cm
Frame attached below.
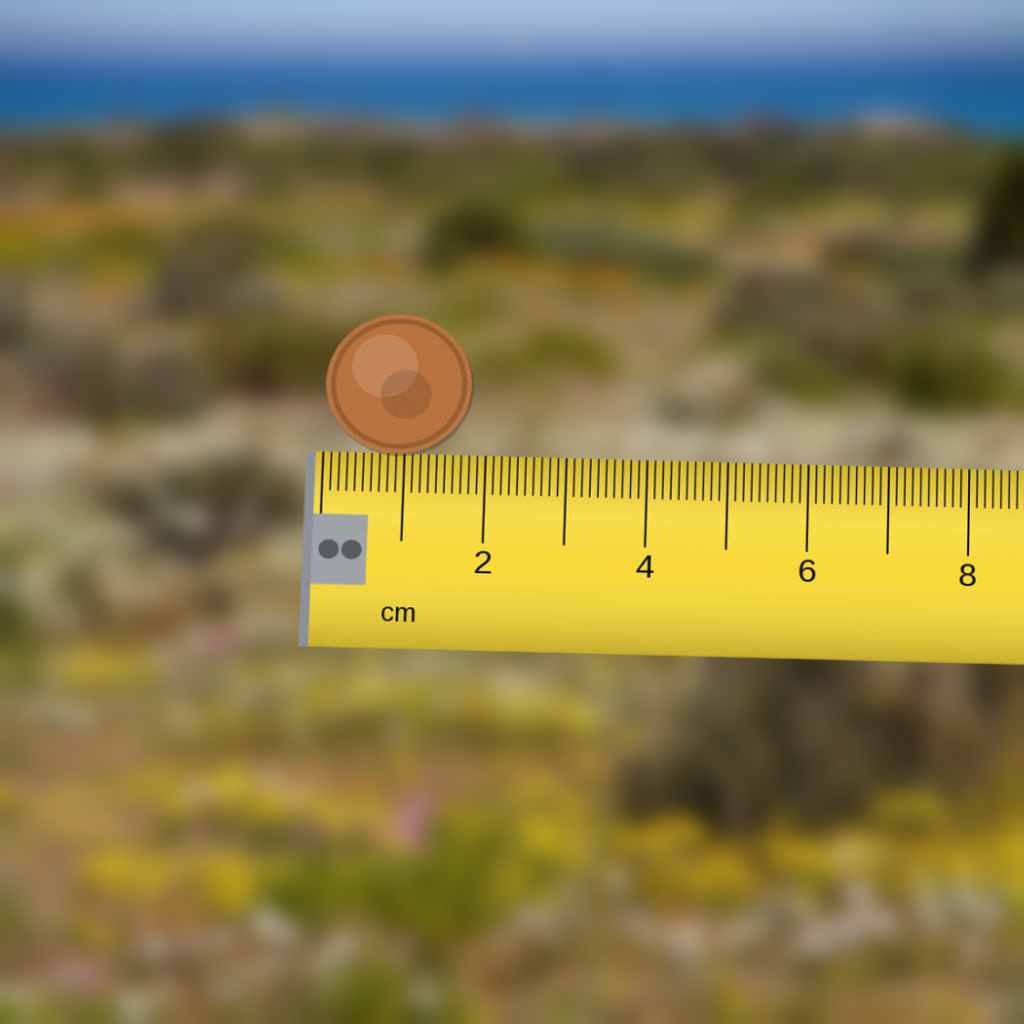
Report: 1.8 cm
